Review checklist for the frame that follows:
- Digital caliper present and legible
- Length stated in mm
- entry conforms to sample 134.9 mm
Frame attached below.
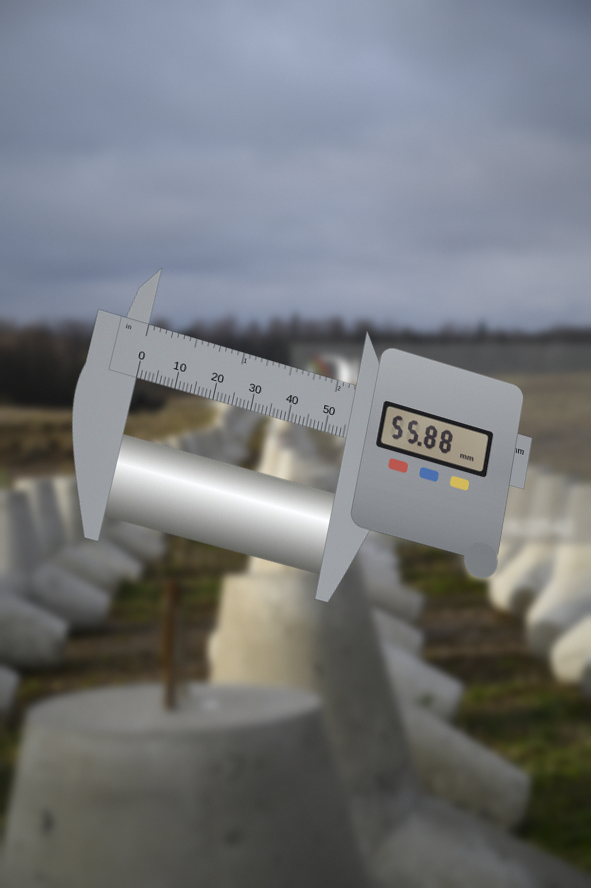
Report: 55.88 mm
